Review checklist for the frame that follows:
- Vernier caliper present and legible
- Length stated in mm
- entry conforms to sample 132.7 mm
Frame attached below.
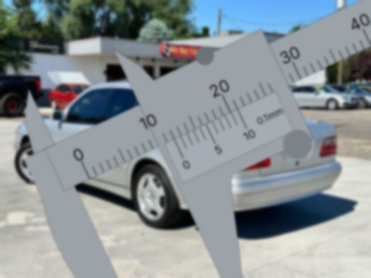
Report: 12.0 mm
